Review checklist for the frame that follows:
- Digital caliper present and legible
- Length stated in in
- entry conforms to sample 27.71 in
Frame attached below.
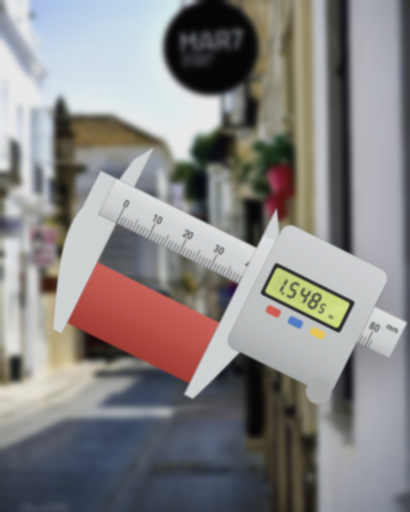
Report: 1.5485 in
